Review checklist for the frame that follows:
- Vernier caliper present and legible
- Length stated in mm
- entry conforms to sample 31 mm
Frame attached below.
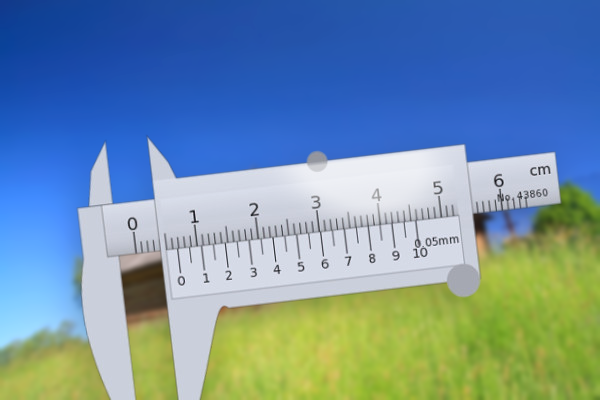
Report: 6.8 mm
